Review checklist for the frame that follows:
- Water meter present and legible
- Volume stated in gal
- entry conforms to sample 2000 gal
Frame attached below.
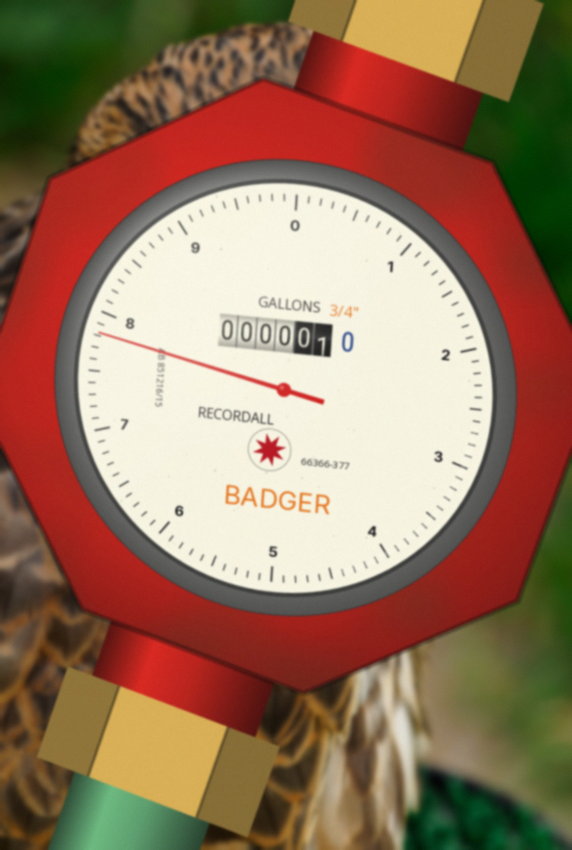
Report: 7.8 gal
